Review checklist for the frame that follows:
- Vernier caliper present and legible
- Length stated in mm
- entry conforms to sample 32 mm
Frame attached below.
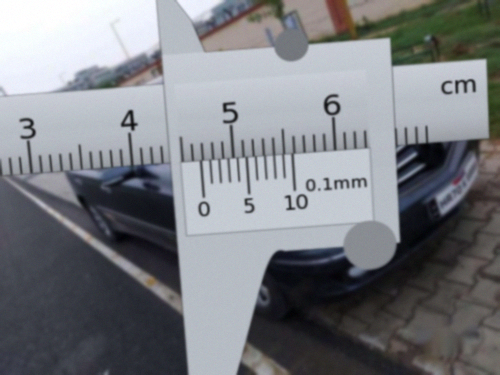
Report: 46.8 mm
